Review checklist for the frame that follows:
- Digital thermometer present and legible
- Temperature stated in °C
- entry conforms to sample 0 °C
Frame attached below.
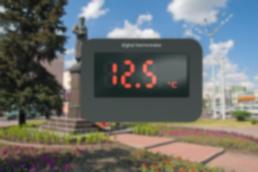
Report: 12.5 °C
